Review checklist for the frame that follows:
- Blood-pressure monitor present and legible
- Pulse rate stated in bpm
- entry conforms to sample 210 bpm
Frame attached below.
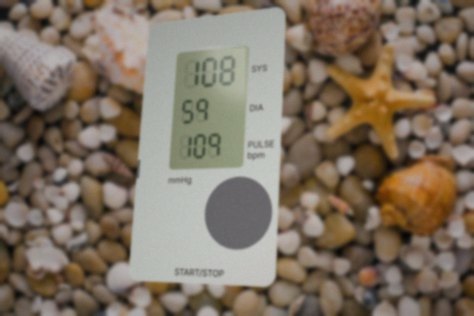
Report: 109 bpm
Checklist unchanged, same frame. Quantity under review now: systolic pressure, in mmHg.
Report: 108 mmHg
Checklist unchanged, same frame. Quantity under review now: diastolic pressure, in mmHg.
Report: 59 mmHg
